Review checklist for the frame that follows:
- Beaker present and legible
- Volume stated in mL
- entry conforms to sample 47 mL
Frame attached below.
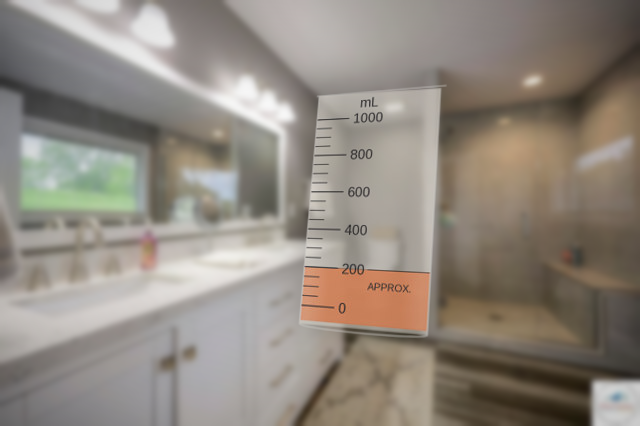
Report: 200 mL
